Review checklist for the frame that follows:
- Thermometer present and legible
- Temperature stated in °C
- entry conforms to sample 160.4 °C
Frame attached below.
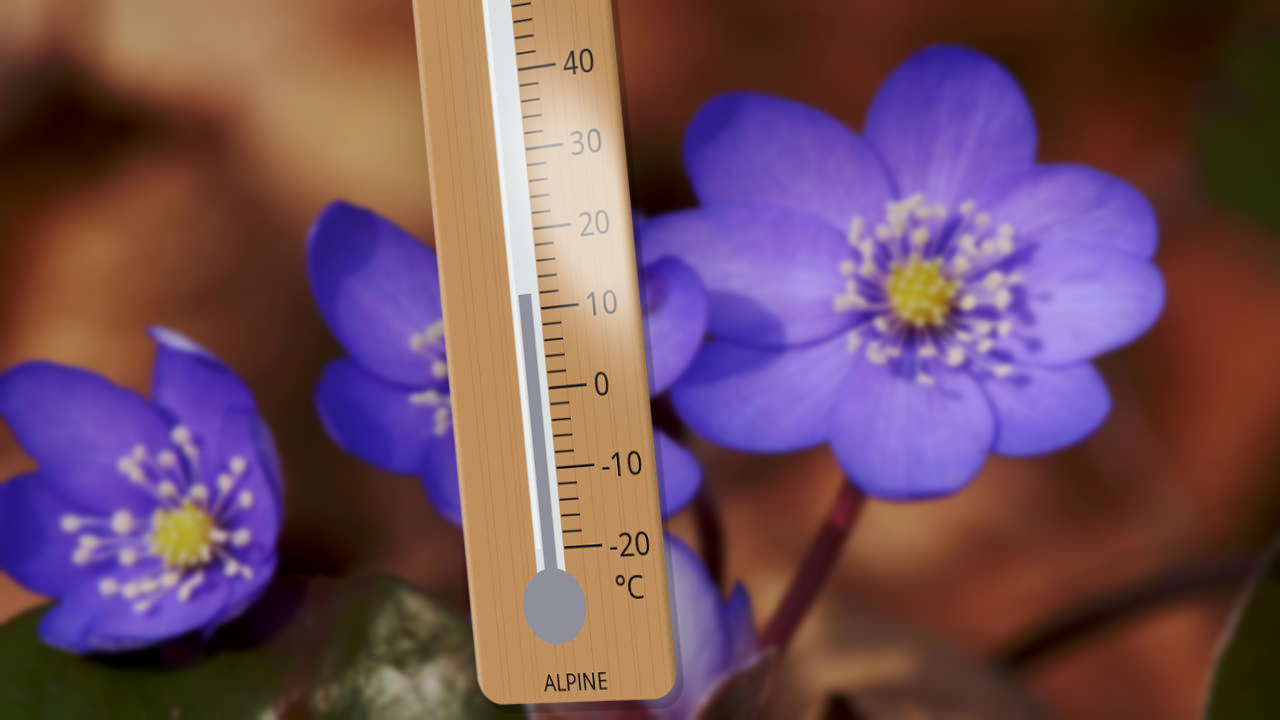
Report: 12 °C
